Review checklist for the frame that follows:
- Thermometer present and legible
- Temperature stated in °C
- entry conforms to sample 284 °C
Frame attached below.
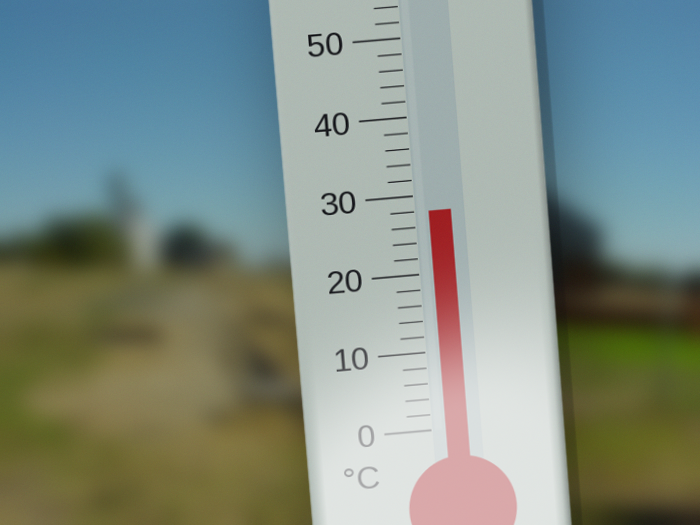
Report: 28 °C
